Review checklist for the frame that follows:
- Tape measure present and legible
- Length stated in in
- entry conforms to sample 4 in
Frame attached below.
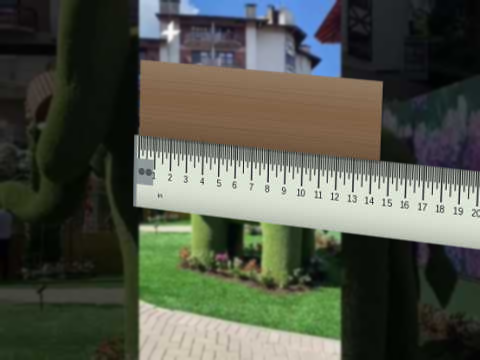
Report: 14.5 in
